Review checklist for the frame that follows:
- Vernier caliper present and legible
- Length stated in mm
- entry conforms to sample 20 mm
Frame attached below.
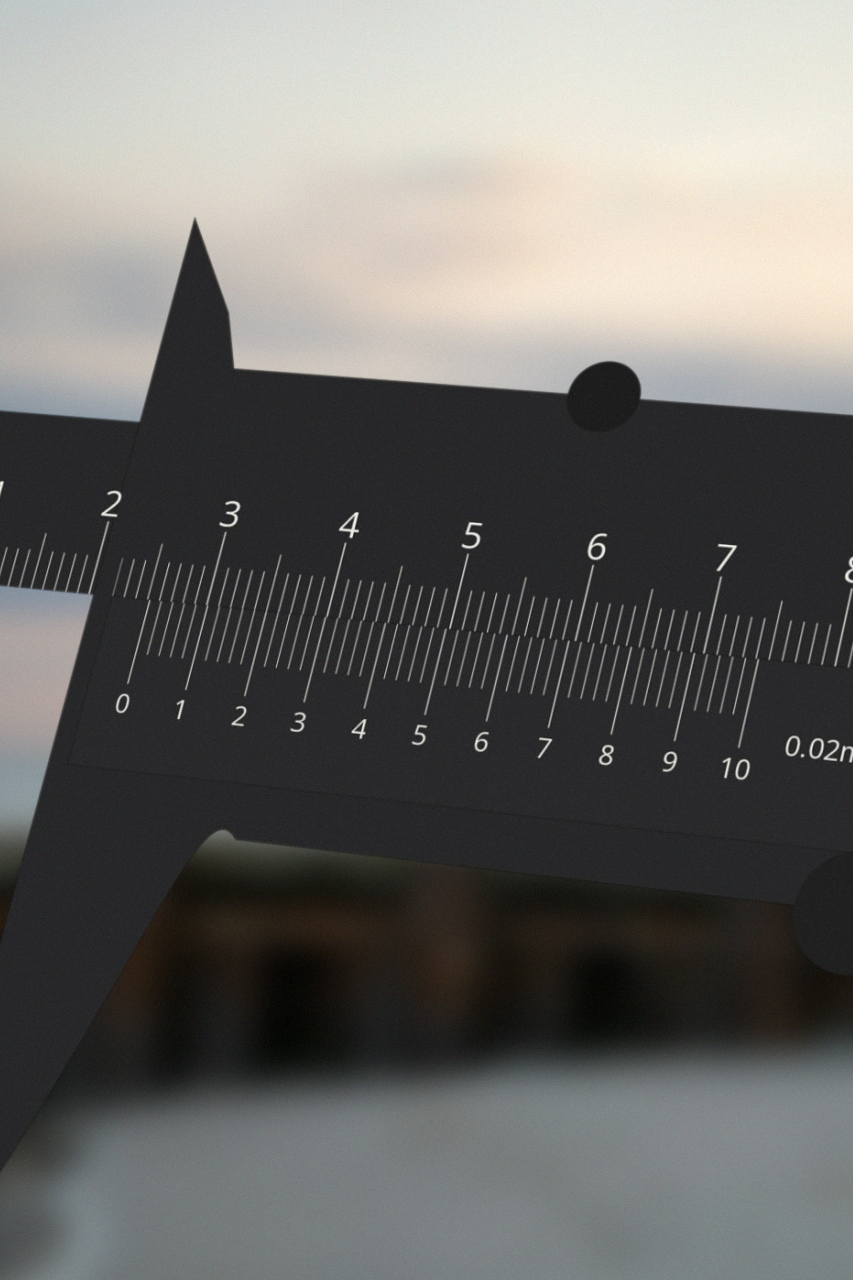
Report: 25.2 mm
